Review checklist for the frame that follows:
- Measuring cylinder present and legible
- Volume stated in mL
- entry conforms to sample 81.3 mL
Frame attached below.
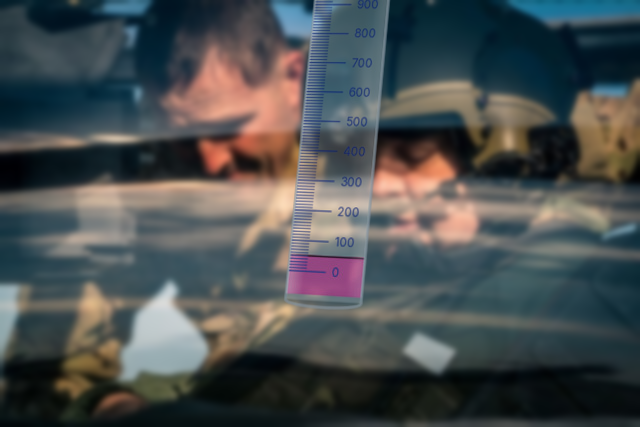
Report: 50 mL
